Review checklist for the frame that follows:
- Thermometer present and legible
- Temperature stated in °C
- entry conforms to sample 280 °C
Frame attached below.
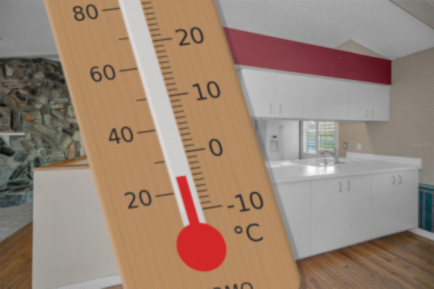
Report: -4 °C
